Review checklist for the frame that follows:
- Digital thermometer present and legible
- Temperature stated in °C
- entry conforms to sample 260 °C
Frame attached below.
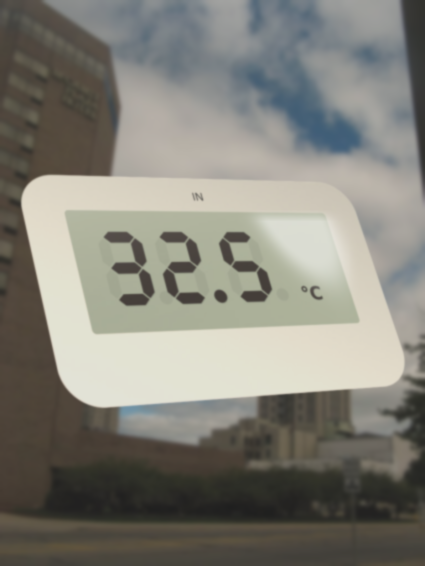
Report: 32.5 °C
